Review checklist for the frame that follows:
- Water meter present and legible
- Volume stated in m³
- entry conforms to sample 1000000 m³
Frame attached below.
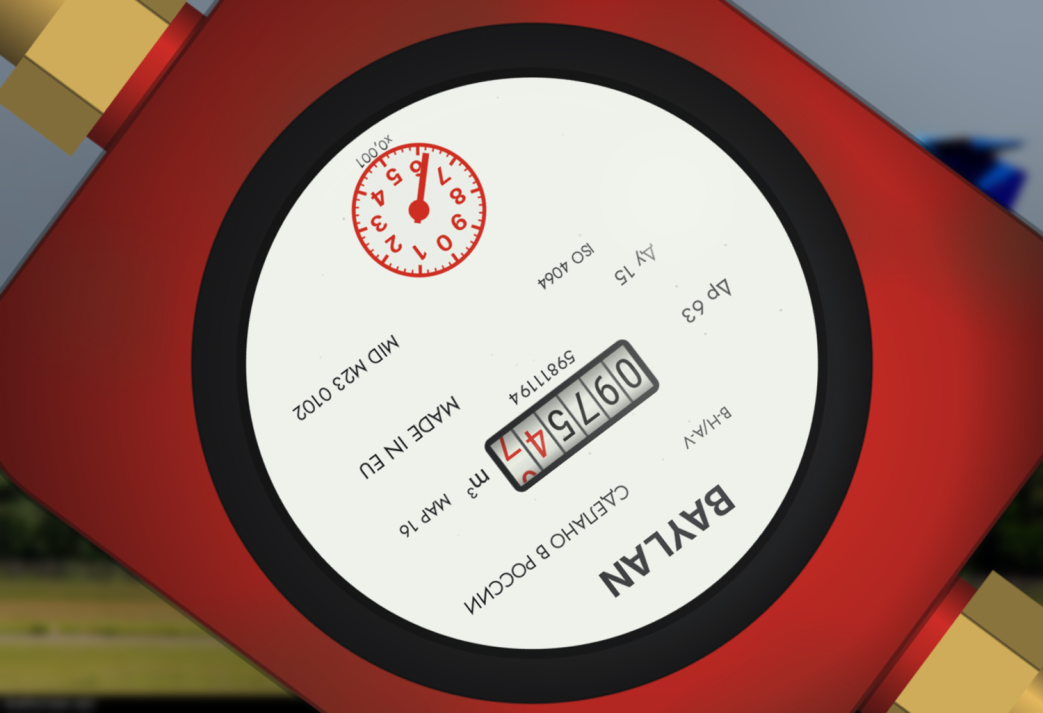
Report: 975.466 m³
